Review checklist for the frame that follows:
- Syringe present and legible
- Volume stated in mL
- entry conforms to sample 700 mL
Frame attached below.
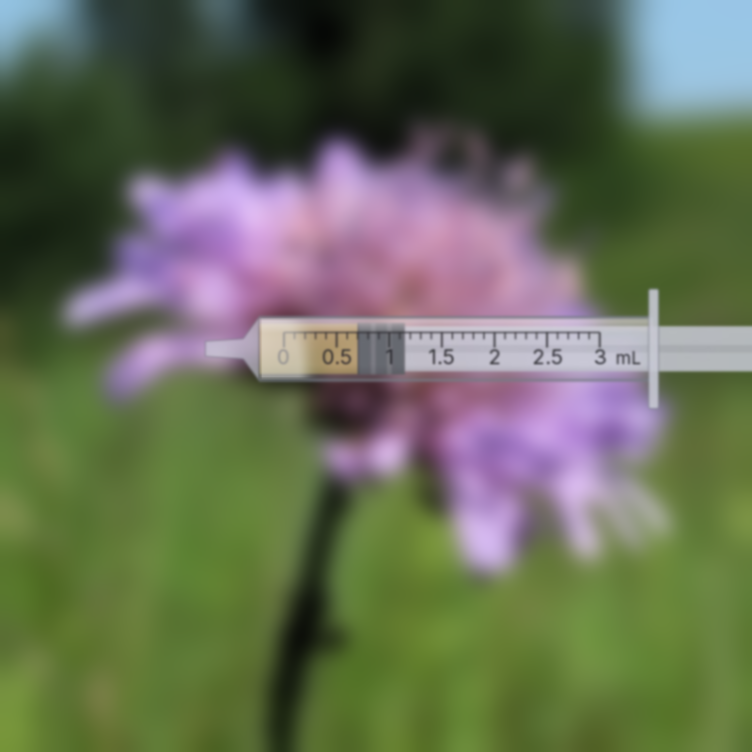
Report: 0.7 mL
